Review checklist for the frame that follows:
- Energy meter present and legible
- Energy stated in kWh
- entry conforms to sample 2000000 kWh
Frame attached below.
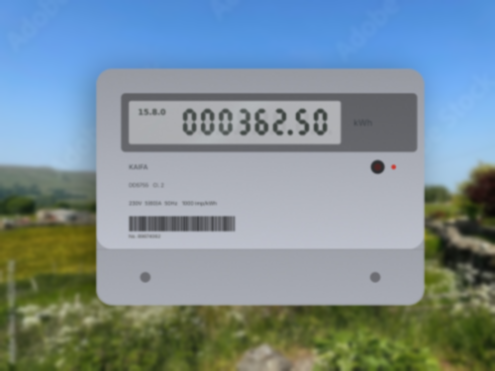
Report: 362.50 kWh
